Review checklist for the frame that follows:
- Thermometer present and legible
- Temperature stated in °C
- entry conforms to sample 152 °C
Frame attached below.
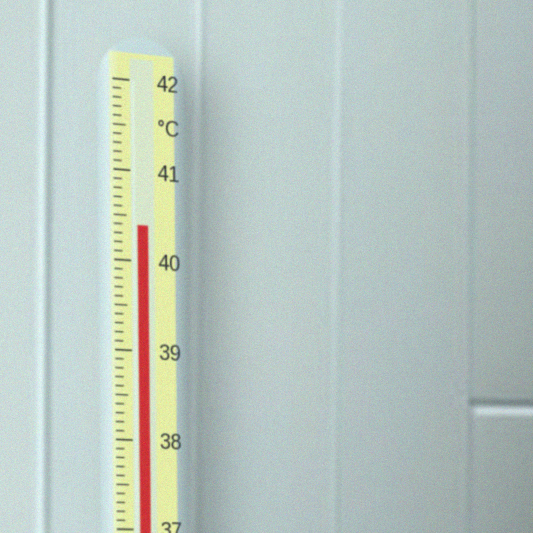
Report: 40.4 °C
